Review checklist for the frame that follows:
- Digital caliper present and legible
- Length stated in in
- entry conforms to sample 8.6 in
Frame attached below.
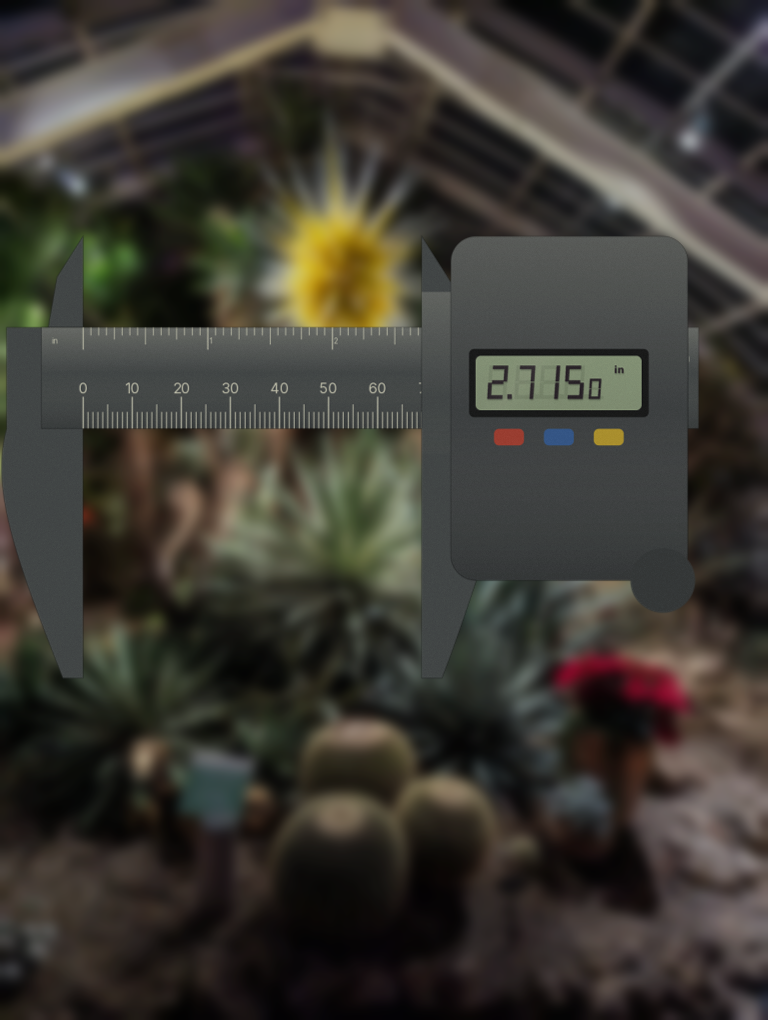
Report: 2.7150 in
